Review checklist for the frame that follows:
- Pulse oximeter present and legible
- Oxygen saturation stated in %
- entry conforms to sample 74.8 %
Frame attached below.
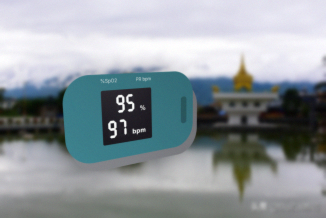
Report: 95 %
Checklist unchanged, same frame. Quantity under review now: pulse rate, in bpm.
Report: 97 bpm
